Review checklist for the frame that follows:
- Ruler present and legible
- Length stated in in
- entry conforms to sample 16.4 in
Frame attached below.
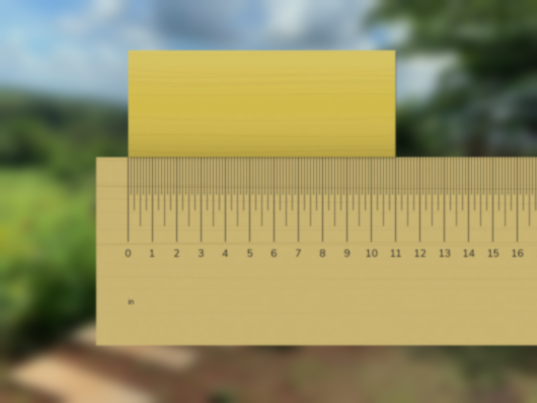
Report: 11 in
